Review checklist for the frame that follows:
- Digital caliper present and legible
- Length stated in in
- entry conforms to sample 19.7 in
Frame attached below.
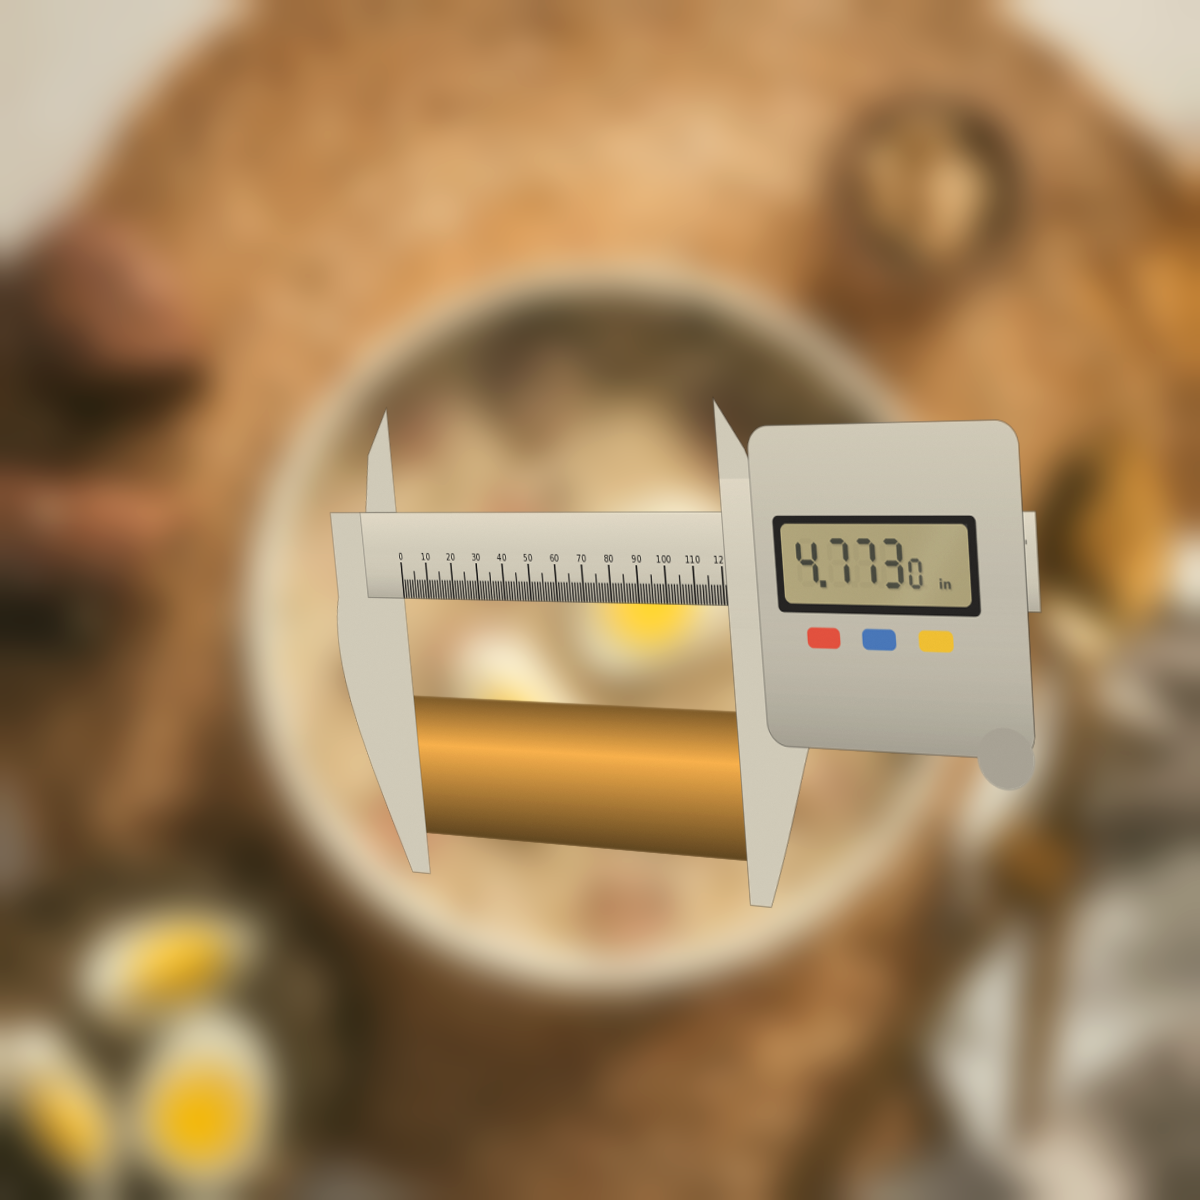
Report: 4.7730 in
